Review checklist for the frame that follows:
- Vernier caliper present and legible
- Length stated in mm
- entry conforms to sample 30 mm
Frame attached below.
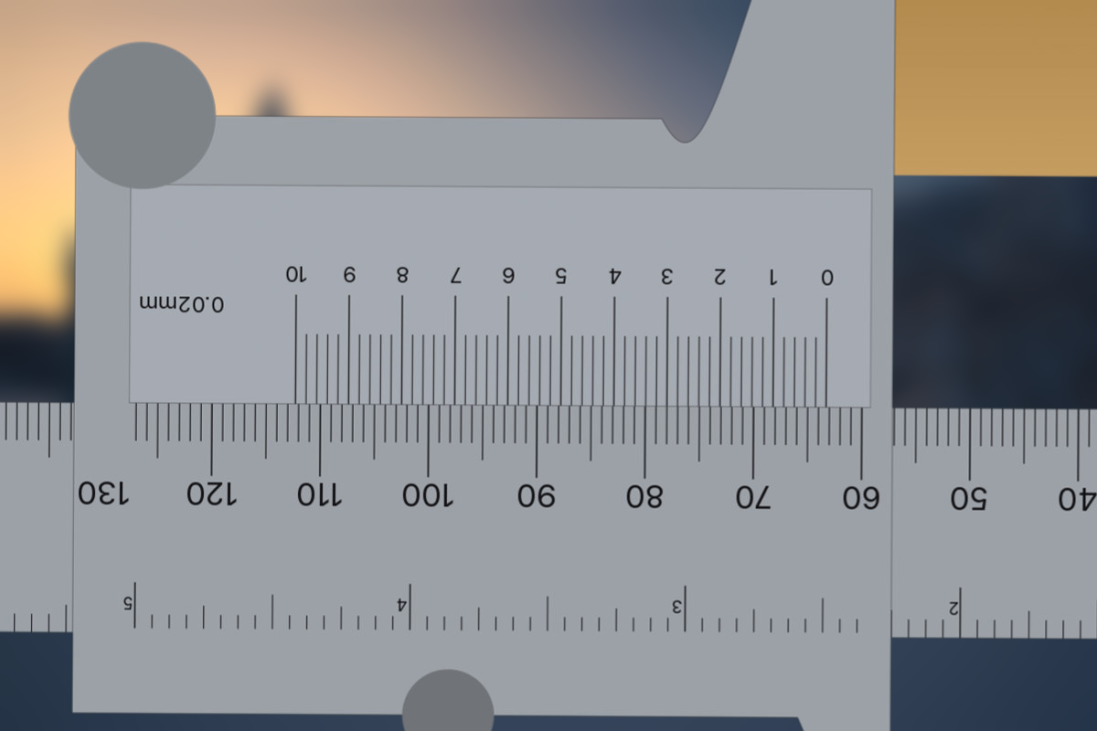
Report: 63.3 mm
